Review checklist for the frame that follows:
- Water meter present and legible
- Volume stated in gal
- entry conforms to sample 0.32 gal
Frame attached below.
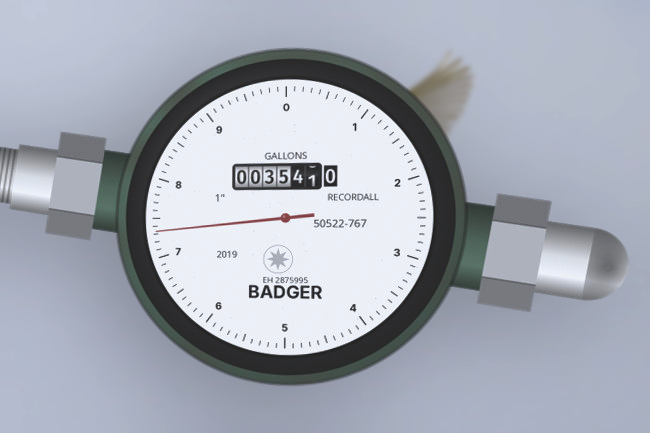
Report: 35407.3 gal
